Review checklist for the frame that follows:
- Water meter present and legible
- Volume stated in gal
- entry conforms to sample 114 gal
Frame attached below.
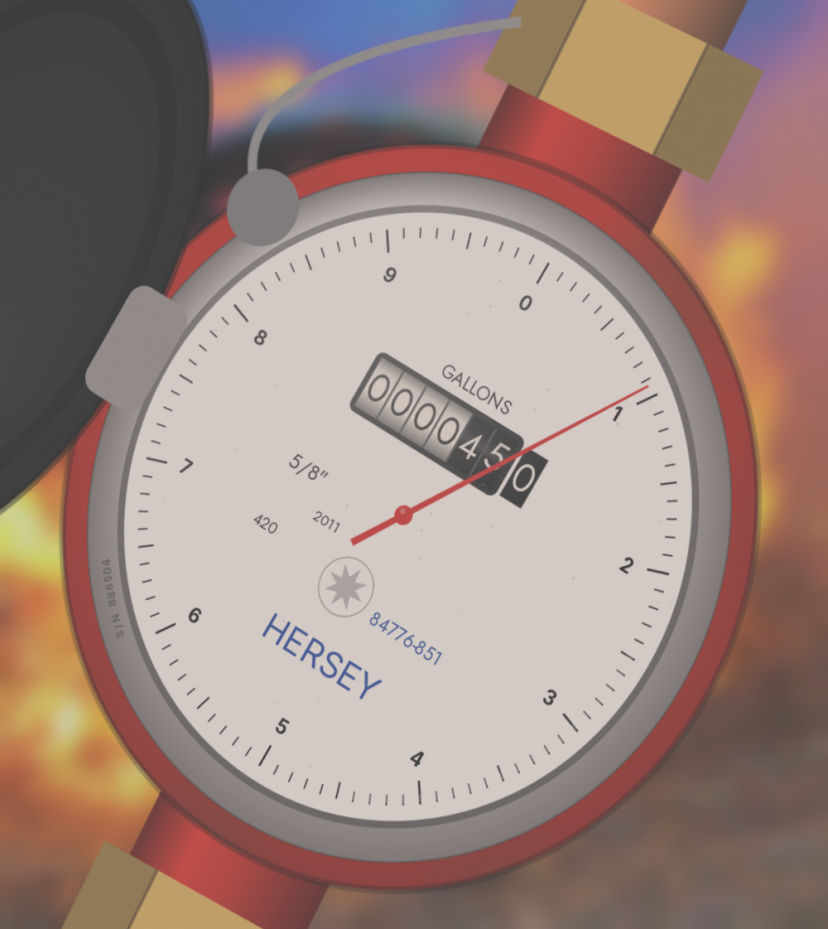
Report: 450.9 gal
